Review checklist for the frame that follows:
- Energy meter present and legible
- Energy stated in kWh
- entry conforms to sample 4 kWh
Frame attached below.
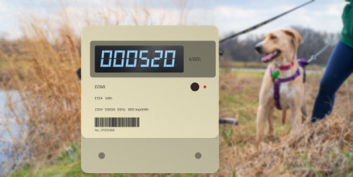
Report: 520 kWh
